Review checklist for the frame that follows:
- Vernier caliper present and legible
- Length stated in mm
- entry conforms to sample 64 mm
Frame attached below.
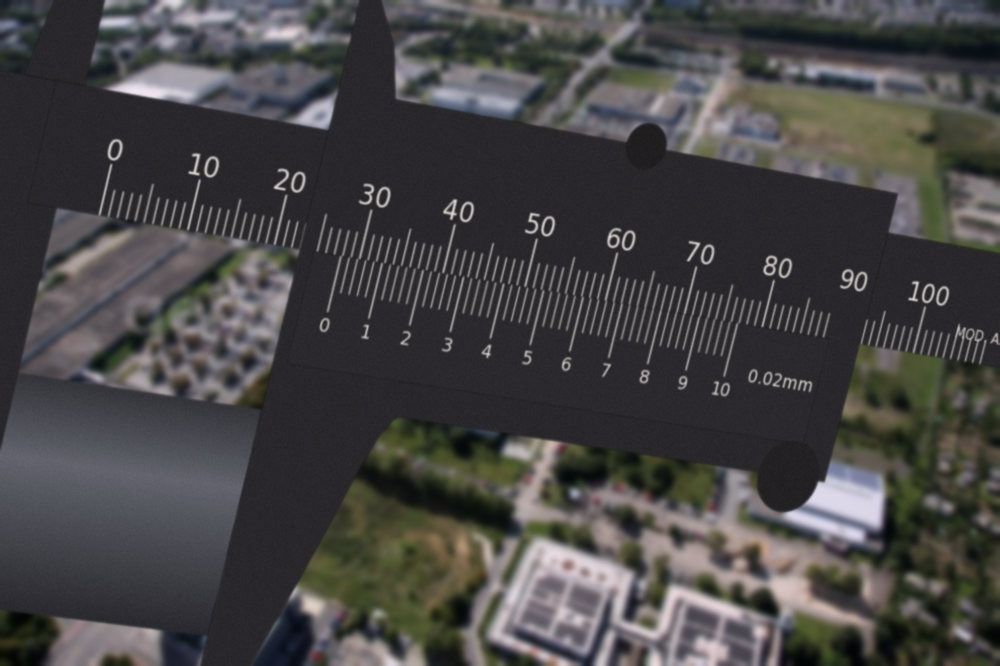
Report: 27.8 mm
